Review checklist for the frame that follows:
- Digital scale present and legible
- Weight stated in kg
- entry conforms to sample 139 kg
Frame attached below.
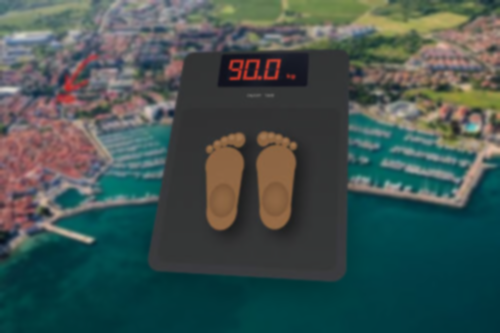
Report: 90.0 kg
